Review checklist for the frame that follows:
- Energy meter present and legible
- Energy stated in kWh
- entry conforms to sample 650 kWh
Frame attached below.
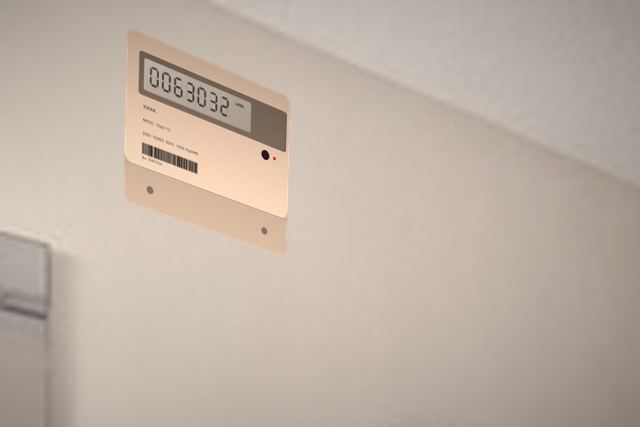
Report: 63032 kWh
